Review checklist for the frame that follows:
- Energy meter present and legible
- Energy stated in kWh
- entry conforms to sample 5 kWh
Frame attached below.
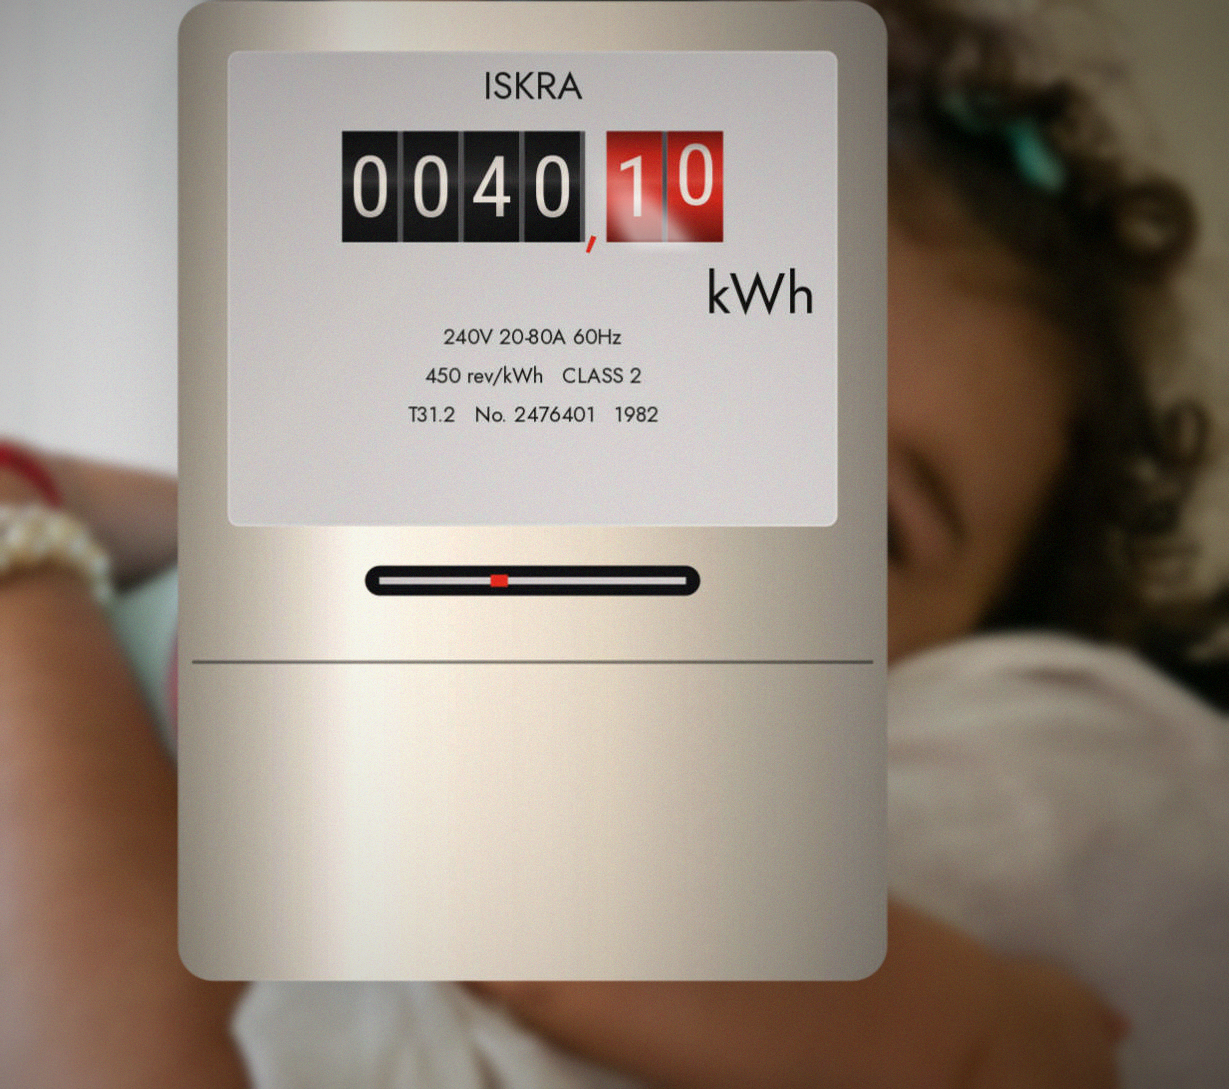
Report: 40.10 kWh
